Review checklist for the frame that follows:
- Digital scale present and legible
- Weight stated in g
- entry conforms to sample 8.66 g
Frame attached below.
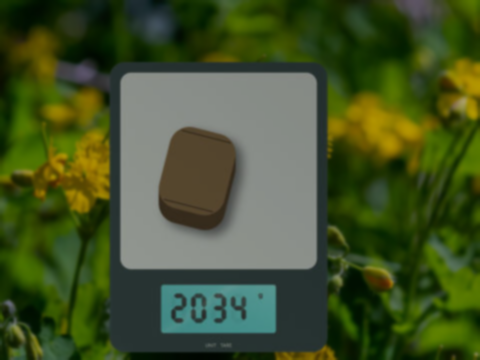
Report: 2034 g
